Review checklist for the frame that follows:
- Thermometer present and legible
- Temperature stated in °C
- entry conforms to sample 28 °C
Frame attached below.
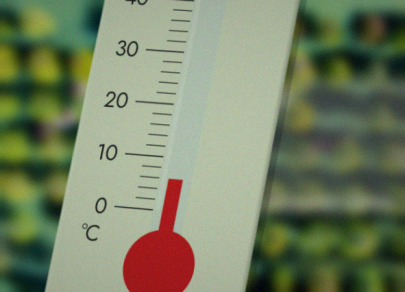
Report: 6 °C
